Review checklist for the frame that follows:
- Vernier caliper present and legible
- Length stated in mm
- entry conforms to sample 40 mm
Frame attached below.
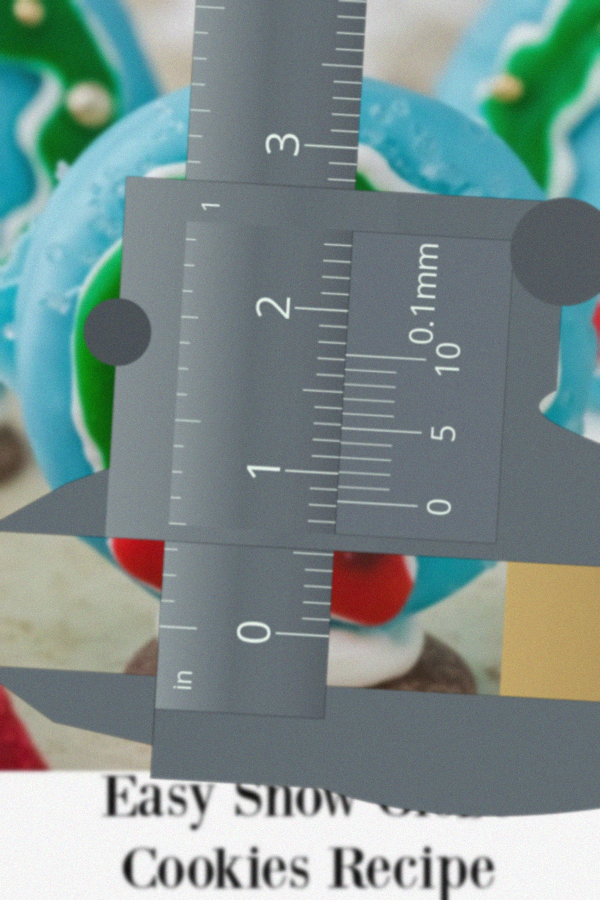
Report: 8.3 mm
